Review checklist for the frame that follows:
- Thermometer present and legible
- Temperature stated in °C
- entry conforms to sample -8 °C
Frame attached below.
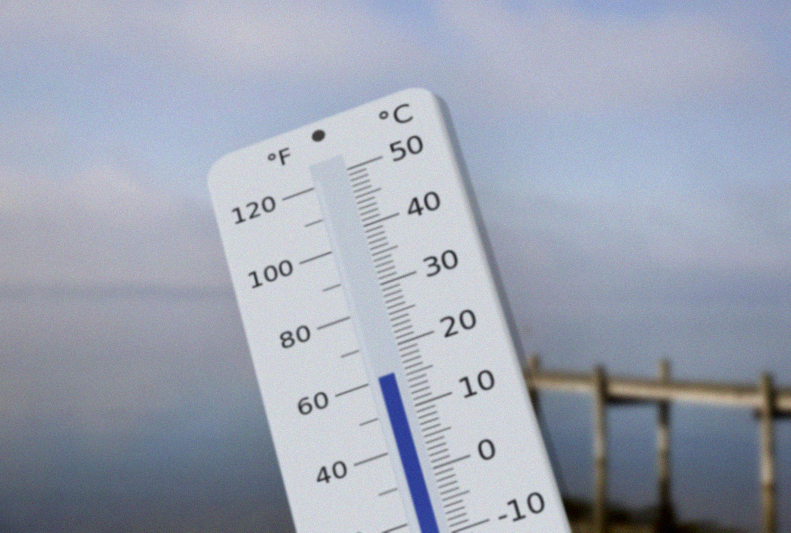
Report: 16 °C
